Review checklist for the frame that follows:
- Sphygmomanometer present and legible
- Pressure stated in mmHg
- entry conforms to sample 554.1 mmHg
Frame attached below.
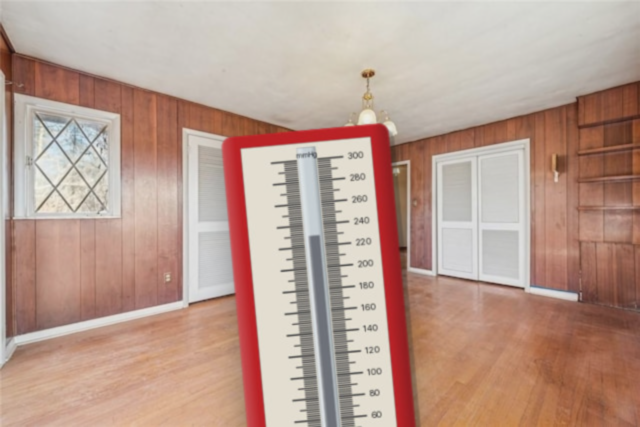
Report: 230 mmHg
